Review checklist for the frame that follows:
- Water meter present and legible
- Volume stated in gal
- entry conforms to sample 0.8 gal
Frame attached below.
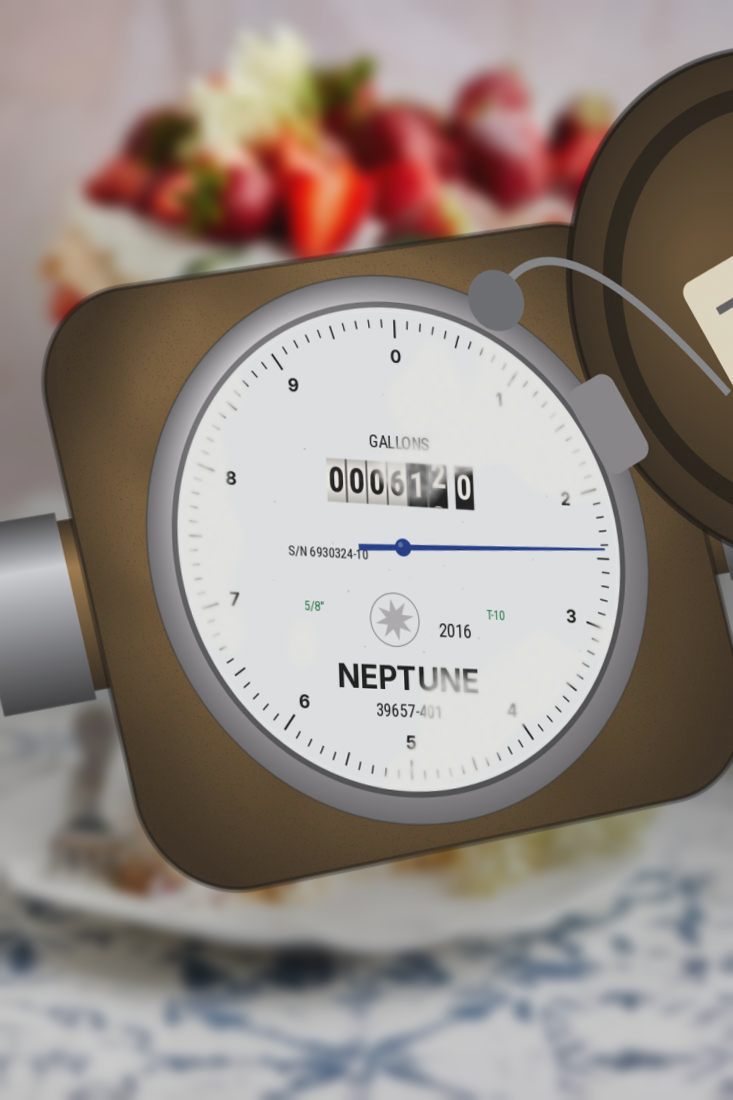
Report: 6122.4 gal
